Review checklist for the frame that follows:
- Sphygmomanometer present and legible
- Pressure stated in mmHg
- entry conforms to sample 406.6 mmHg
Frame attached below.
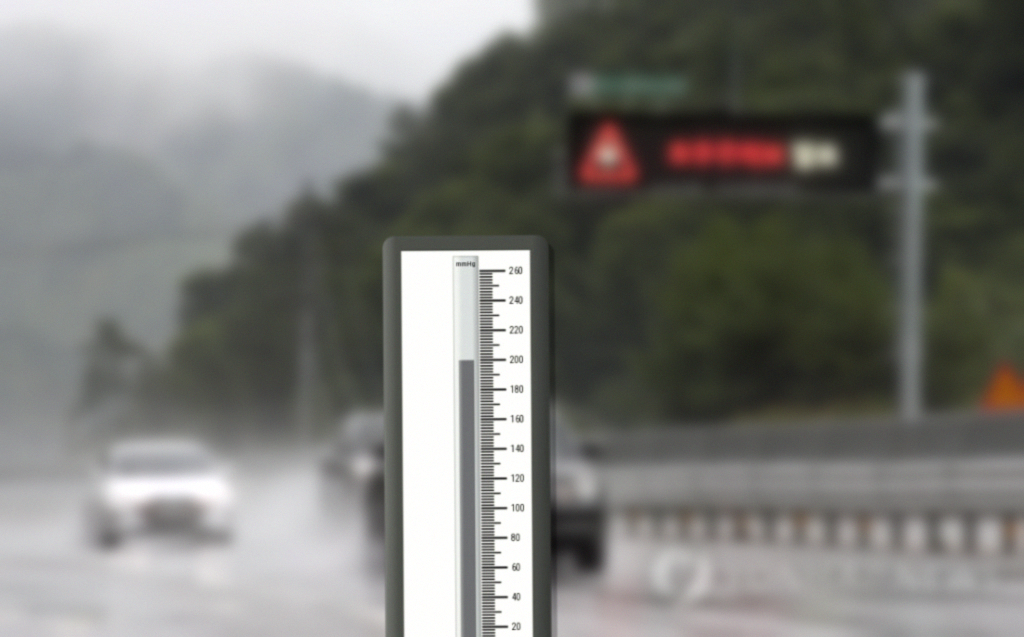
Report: 200 mmHg
